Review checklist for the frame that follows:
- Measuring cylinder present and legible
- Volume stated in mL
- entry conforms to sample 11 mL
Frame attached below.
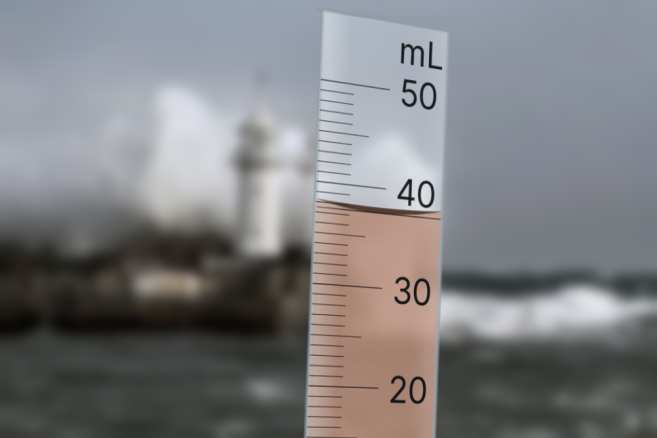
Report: 37.5 mL
